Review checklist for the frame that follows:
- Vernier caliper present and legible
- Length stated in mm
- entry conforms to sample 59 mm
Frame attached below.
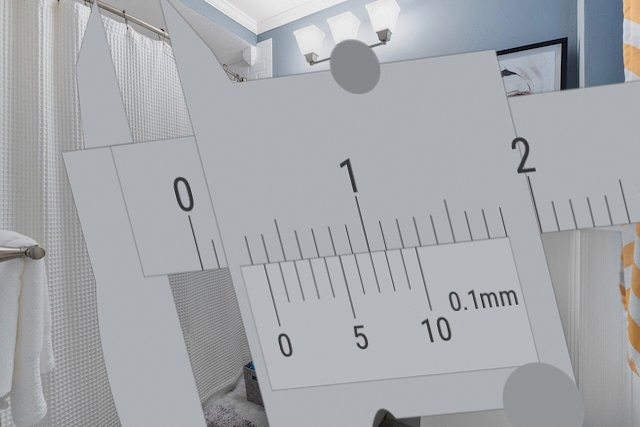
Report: 3.7 mm
